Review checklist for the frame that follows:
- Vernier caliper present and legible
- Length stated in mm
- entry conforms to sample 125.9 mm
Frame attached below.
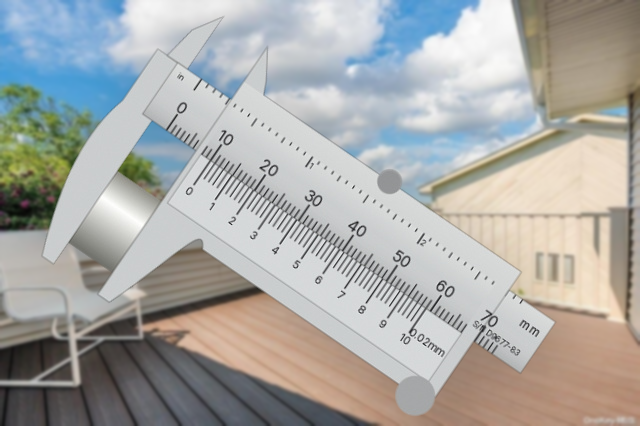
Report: 10.0 mm
